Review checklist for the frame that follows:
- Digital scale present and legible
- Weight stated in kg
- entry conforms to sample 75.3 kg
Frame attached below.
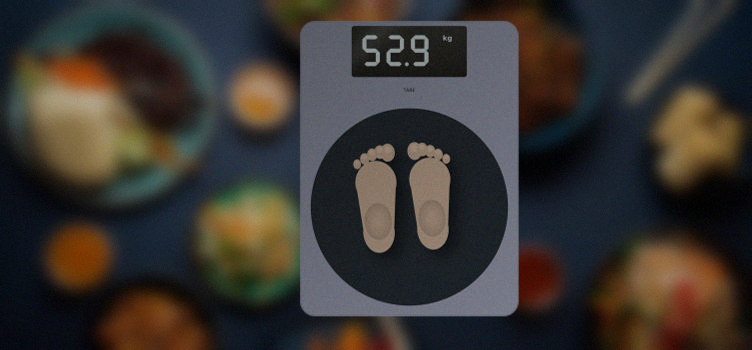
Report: 52.9 kg
